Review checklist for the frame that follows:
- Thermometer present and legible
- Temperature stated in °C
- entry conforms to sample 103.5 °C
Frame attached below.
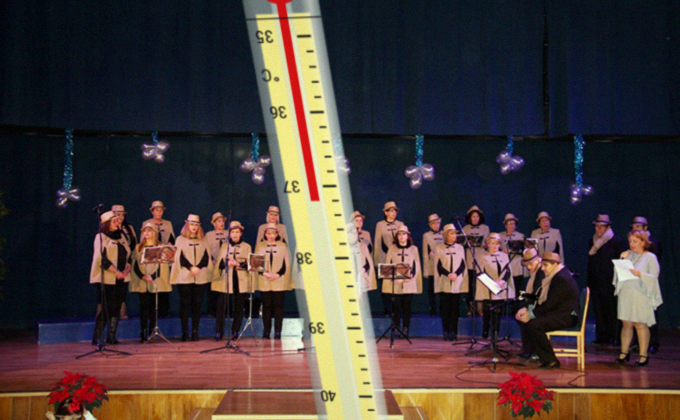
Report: 37.2 °C
